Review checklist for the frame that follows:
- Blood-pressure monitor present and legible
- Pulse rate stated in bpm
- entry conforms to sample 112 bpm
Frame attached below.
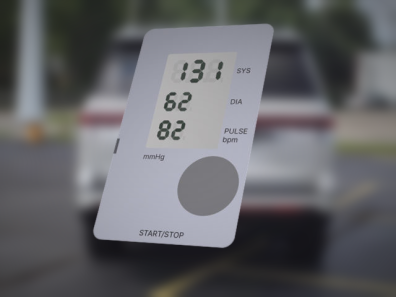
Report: 82 bpm
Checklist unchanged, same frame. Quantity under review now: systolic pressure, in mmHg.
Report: 131 mmHg
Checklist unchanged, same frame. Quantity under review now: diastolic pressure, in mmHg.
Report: 62 mmHg
